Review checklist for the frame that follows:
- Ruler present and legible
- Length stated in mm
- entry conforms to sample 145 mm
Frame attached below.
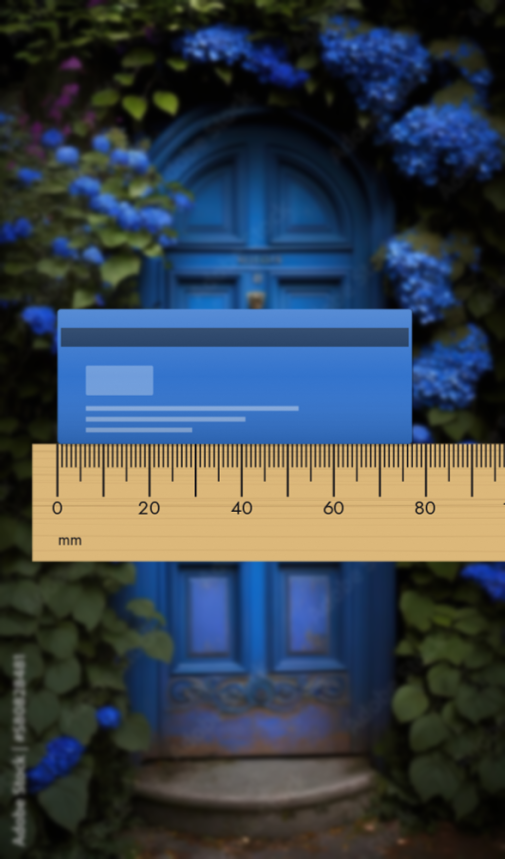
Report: 77 mm
